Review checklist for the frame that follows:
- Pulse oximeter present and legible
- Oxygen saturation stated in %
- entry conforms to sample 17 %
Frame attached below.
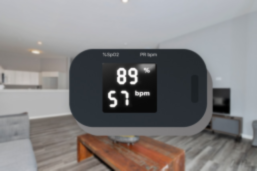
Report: 89 %
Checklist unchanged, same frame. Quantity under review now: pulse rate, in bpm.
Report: 57 bpm
